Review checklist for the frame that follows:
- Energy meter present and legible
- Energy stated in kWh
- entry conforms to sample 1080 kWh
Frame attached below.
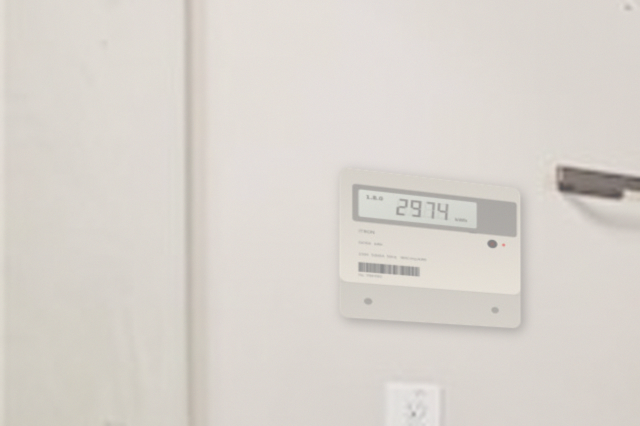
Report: 2974 kWh
